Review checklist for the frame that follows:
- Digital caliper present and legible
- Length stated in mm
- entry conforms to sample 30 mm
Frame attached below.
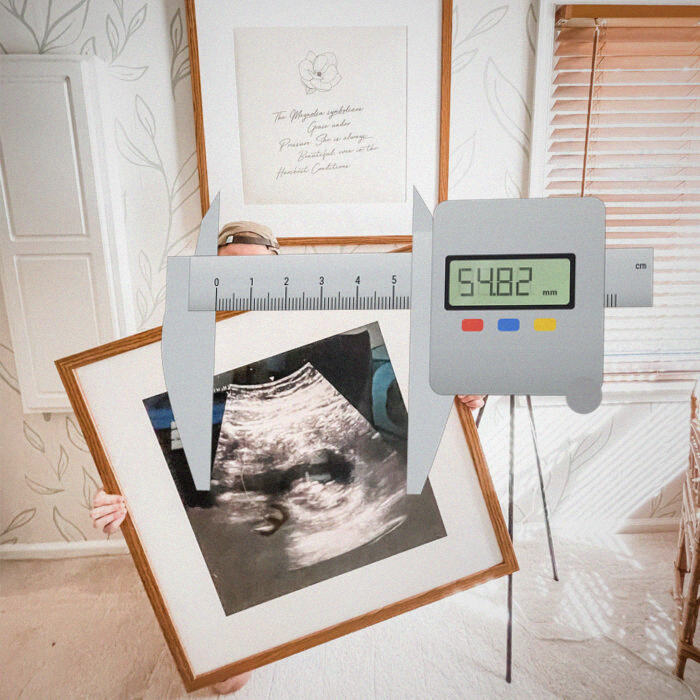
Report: 54.82 mm
